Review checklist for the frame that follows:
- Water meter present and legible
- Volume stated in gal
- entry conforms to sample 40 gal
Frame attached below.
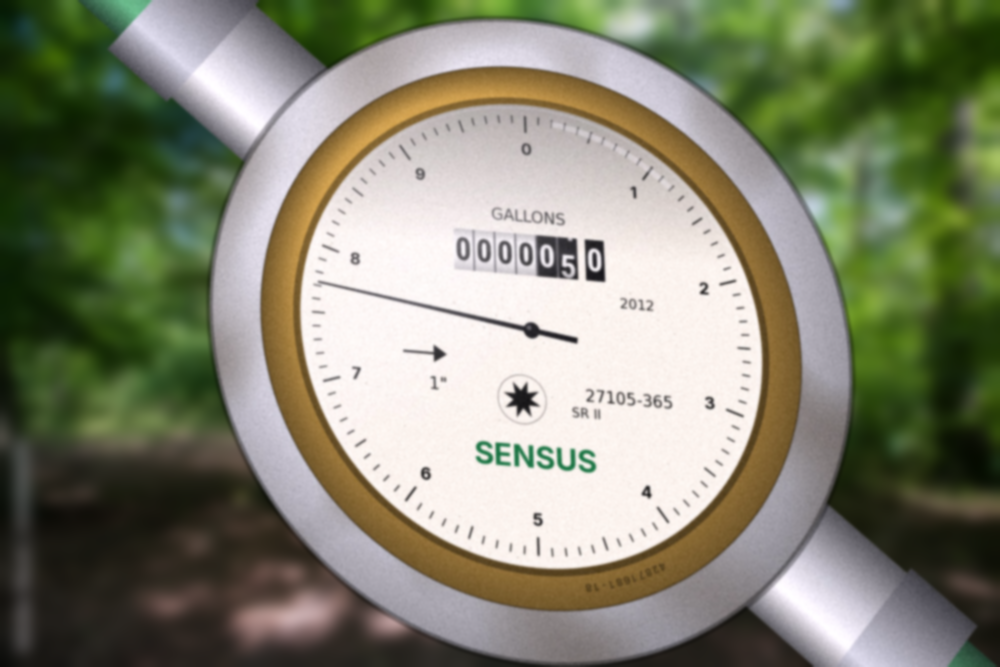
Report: 47.7 gal
